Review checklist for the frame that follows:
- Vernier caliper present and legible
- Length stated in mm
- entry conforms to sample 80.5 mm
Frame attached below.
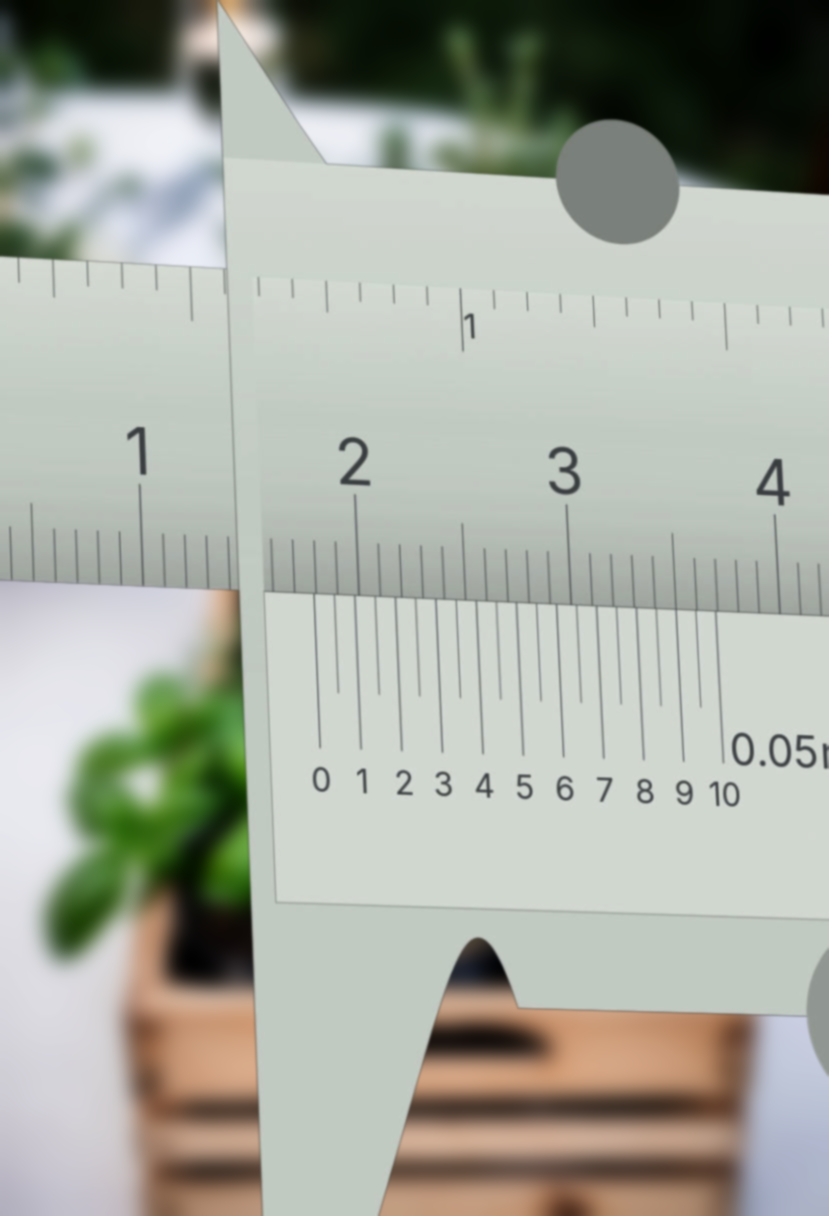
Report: 17.9 mm
